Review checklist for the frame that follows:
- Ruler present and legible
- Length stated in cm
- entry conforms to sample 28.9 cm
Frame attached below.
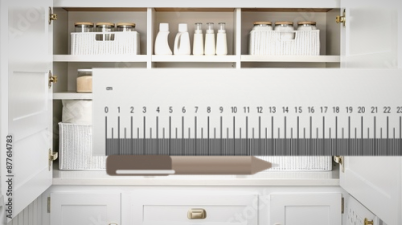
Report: 13.5 cm
